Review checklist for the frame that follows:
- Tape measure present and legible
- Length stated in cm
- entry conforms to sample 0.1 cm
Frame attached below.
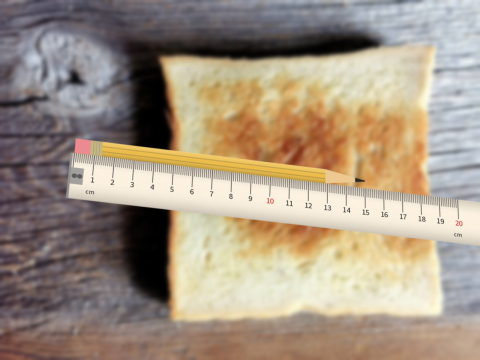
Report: 15 cm
